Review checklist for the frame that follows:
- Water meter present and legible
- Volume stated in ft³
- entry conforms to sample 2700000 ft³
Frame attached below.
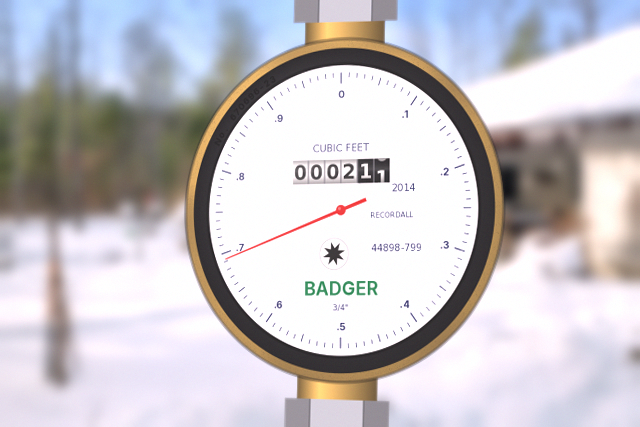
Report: 210.69 ft³
